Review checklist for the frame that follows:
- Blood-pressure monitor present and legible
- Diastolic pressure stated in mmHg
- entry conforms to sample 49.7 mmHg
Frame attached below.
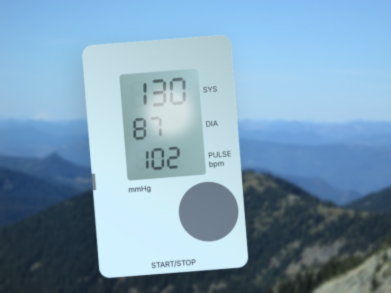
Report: 87 mmHg
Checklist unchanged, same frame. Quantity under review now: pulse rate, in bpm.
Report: 102 bpm
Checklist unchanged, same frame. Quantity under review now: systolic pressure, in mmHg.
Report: 130 mmHg
